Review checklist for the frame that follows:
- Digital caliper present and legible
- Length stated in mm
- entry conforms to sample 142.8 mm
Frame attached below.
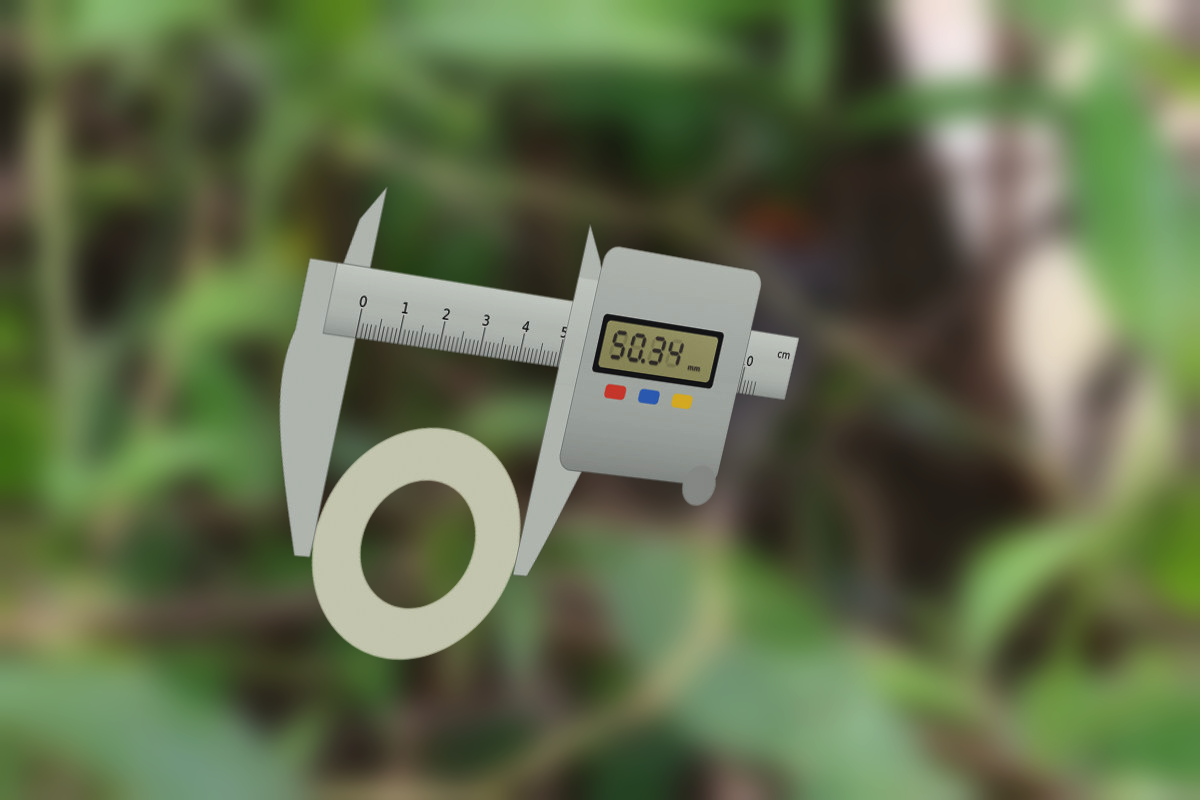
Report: 50.34 mm
